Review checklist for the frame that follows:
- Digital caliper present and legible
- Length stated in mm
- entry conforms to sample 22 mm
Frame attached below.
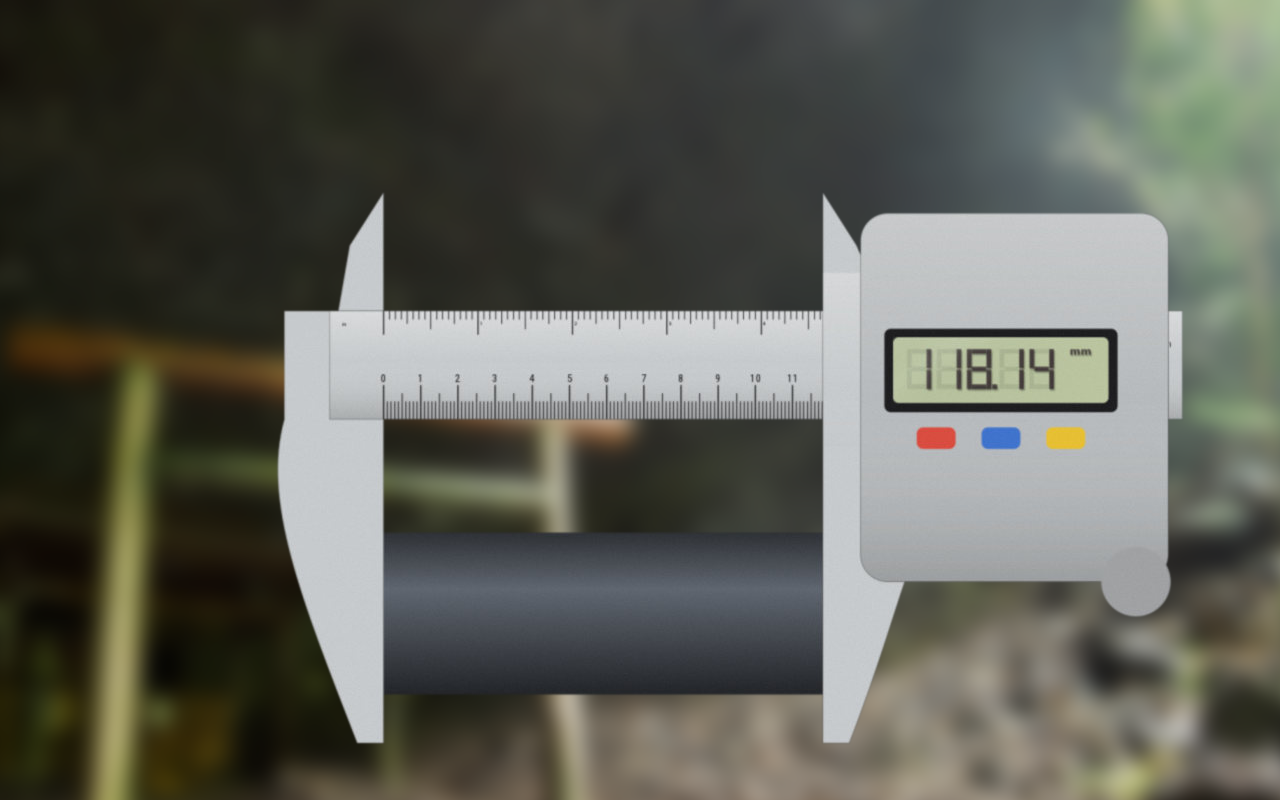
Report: 118.14 mm
